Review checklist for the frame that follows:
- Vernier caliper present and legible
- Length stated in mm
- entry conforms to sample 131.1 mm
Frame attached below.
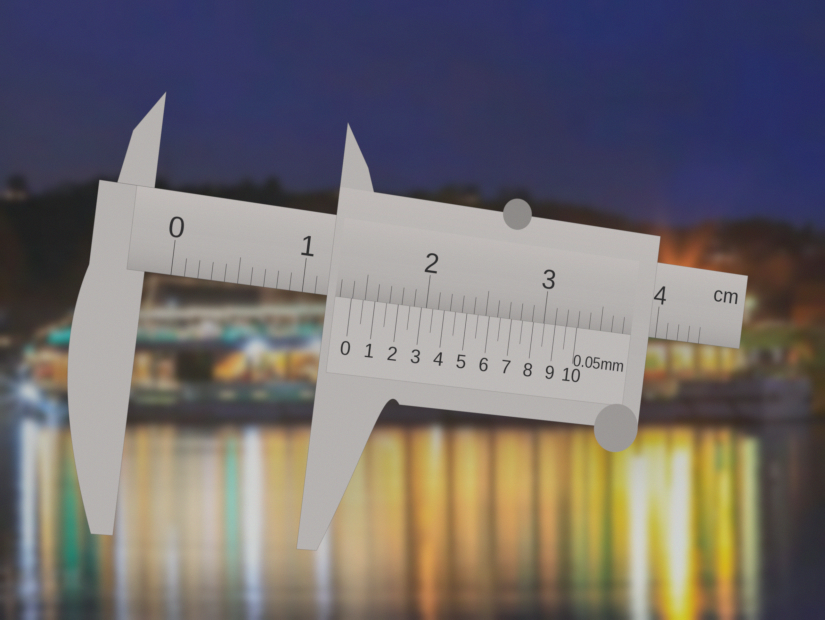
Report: 13.9 mm
